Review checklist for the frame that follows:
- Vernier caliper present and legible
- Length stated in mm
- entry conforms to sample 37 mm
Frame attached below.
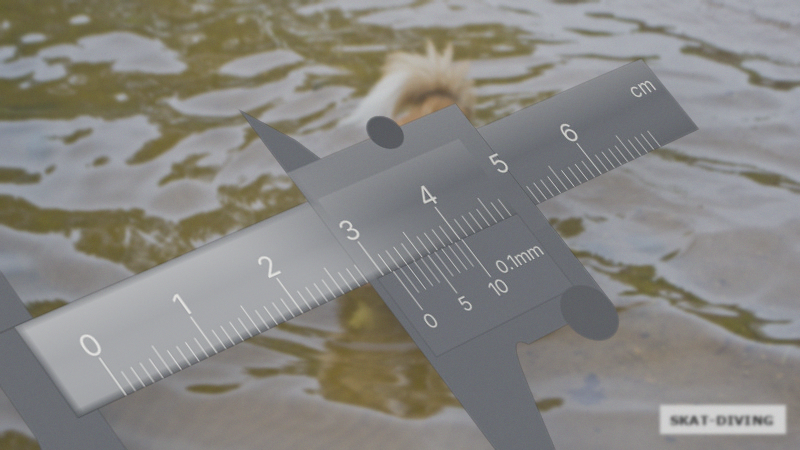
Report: 31.2 mm
